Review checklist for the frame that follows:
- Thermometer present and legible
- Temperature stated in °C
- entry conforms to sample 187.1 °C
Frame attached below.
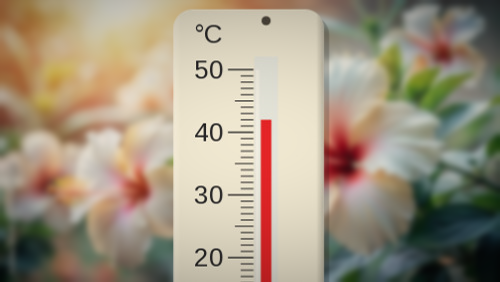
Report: 42 °C
